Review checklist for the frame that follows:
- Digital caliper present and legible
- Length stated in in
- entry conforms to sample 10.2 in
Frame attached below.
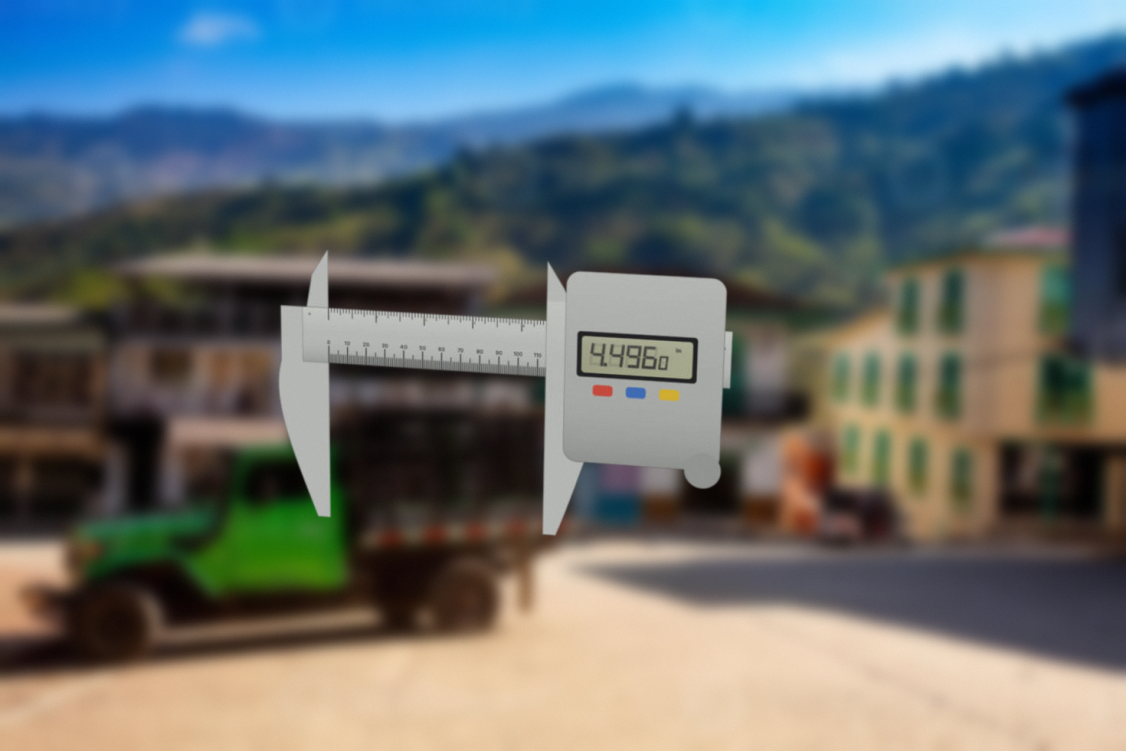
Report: 4.4960 in
